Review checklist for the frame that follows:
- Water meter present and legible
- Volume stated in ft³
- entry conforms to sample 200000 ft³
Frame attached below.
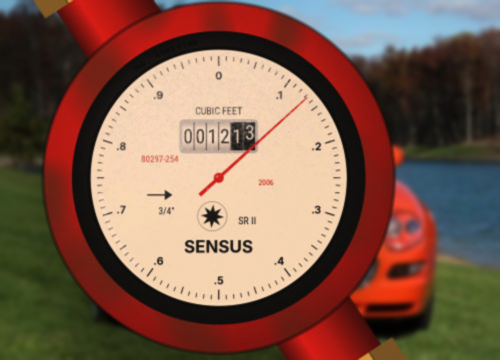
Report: 1213.13 ft³
